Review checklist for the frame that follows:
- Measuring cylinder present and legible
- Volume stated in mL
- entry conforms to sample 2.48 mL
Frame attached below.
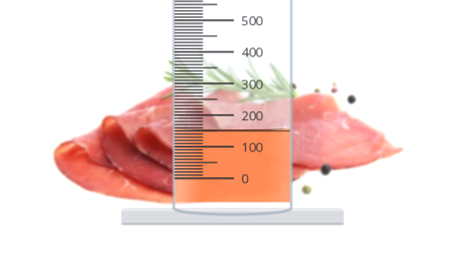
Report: 150 mL
